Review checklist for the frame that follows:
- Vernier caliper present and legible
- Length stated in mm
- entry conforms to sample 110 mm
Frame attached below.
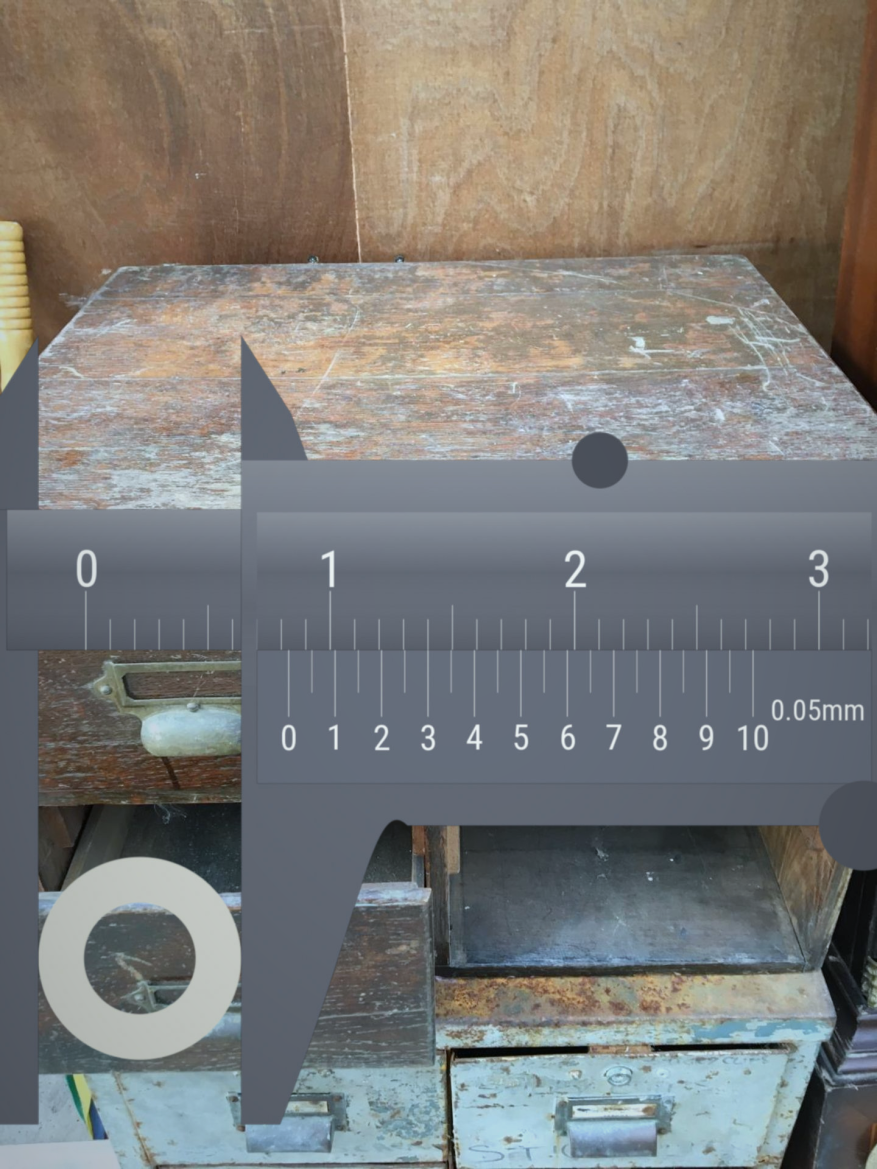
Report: 8.30 mm
